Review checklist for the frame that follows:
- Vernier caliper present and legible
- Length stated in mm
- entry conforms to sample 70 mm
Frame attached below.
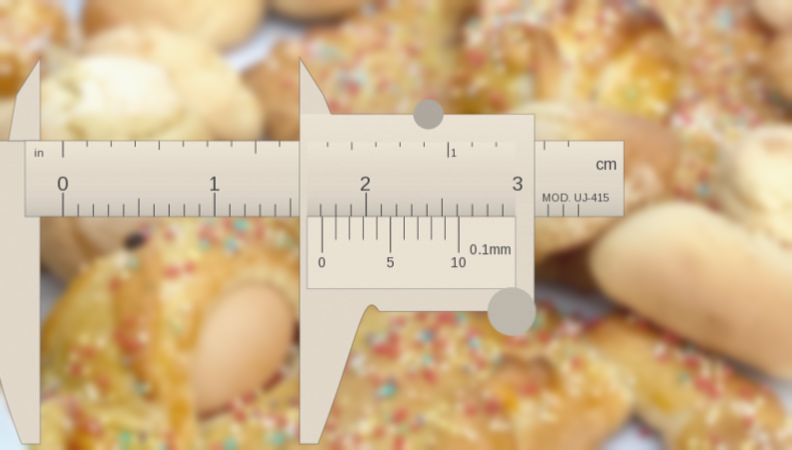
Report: 17.1 mm
